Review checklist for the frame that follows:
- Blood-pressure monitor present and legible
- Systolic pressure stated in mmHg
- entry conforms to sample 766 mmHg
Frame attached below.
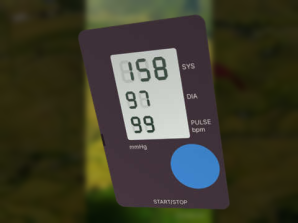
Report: 158 mmHg
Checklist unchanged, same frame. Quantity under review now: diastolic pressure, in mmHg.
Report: 97 mmHg
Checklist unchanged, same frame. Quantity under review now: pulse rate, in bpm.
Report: 99 bpm
